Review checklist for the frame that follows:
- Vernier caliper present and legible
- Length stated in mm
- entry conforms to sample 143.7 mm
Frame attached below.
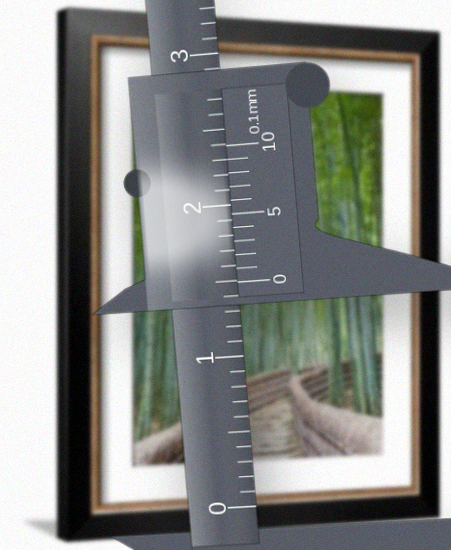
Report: 14.9 mm
